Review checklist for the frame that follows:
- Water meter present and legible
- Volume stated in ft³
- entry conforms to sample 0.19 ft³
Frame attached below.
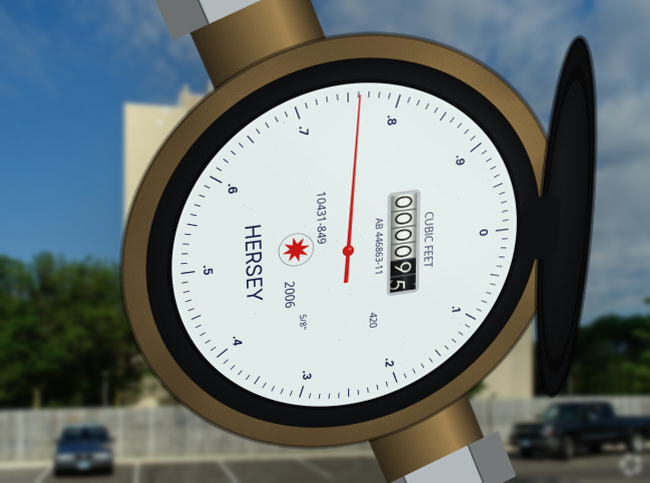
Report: 94.76 ft³
